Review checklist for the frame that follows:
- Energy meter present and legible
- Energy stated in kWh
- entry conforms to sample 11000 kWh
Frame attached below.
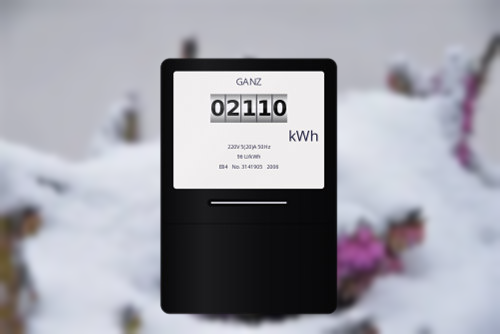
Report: 2110 kWh
